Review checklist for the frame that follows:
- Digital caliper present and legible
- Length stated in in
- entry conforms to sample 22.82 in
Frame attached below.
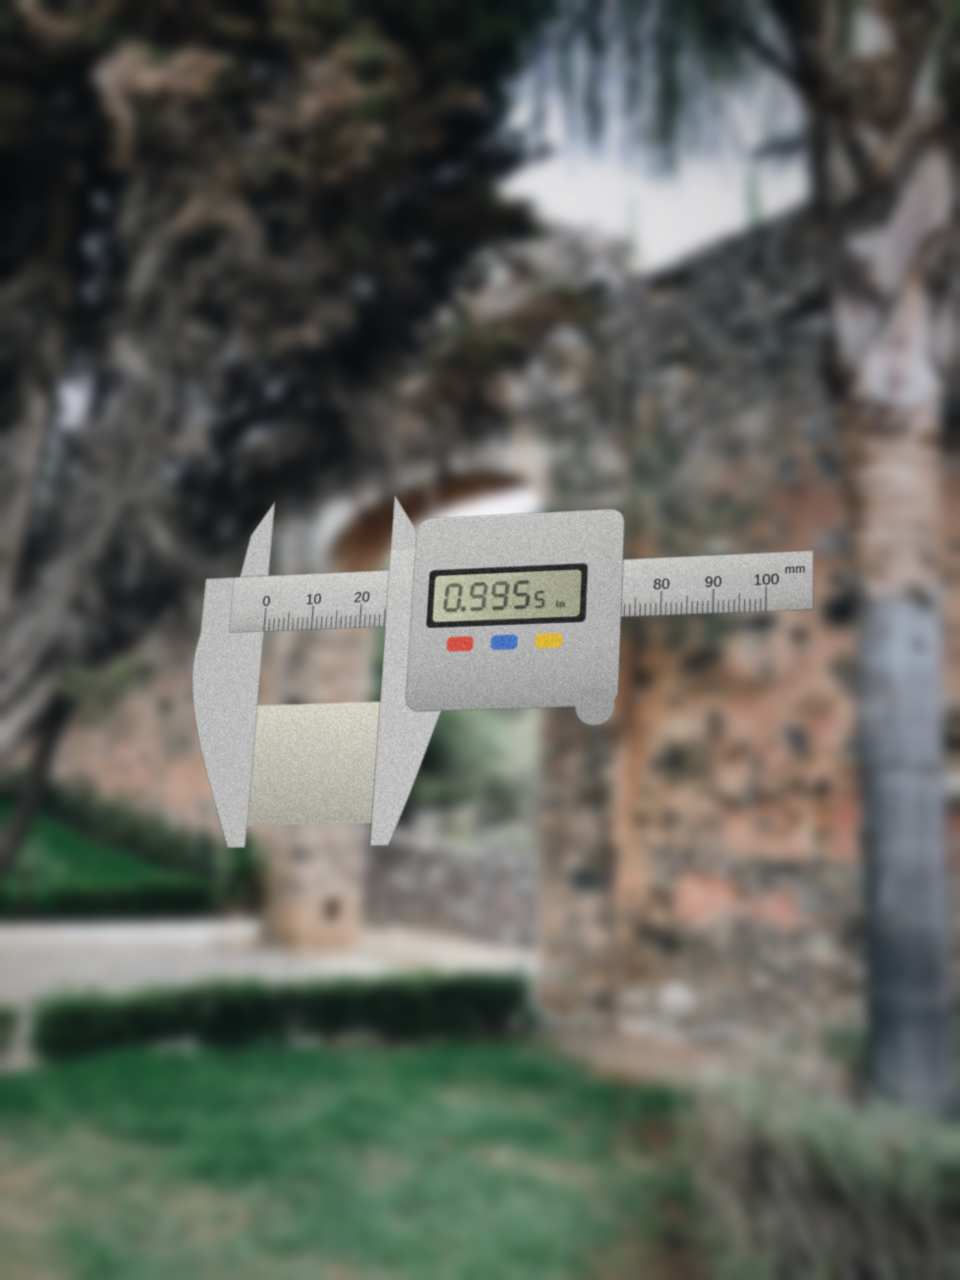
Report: 0.9955 in
